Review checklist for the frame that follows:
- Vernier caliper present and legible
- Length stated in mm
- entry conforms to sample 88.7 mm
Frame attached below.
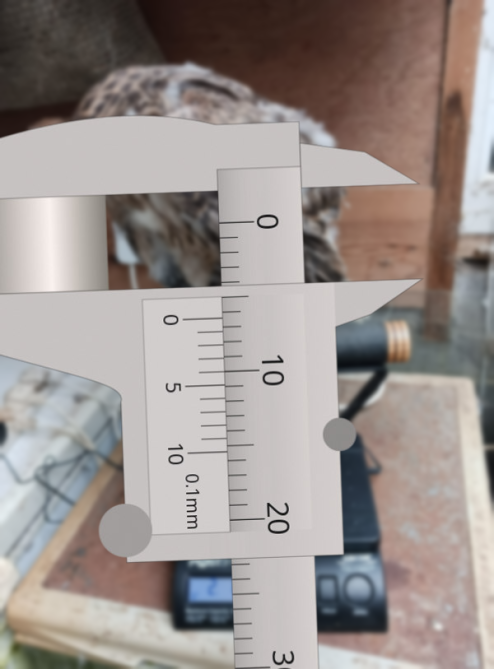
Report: 6.4 mm
